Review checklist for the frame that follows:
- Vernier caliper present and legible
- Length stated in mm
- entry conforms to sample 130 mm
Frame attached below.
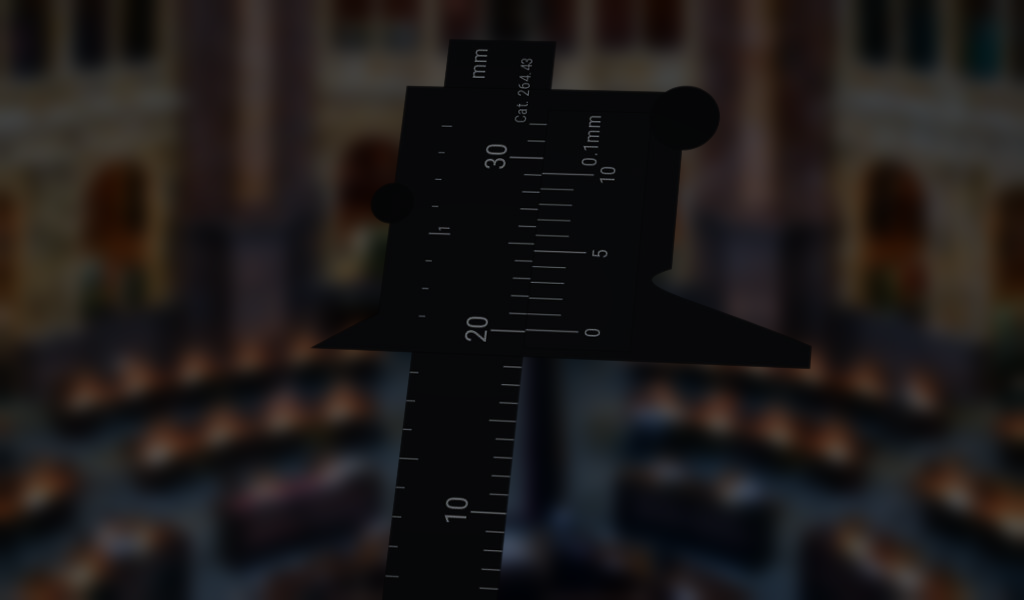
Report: 20.1 mm
